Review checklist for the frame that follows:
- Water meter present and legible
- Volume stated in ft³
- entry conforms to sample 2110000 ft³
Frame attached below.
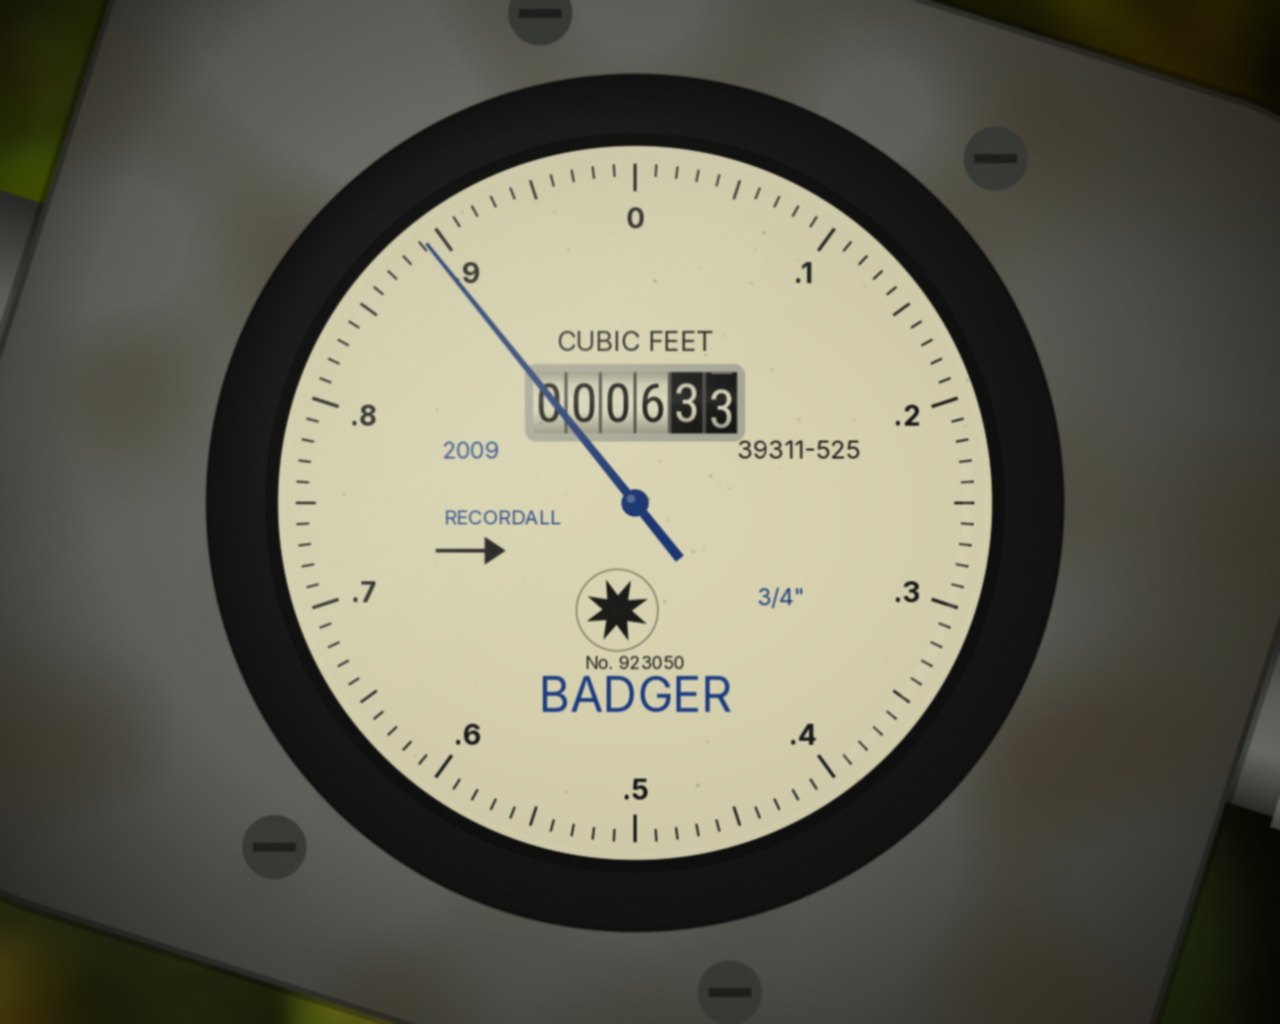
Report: 632.89 ft³
